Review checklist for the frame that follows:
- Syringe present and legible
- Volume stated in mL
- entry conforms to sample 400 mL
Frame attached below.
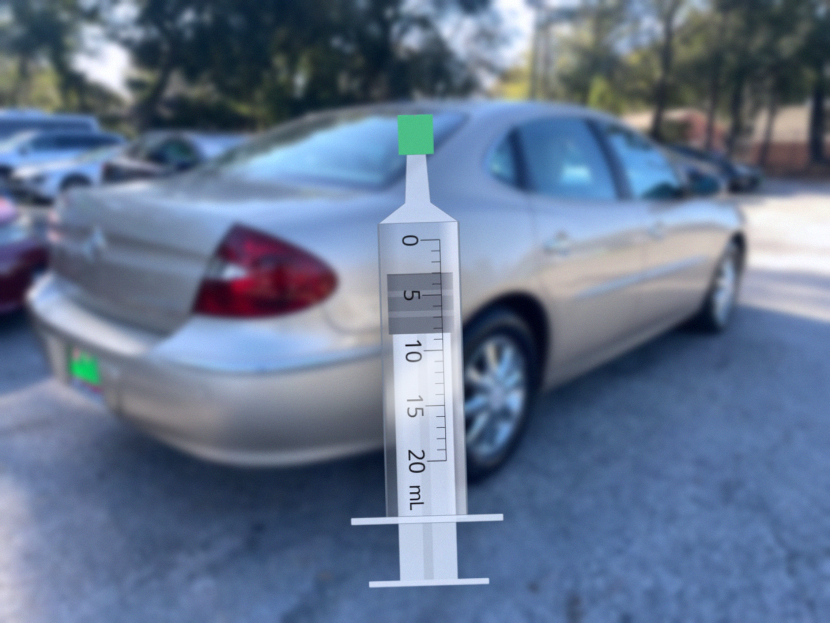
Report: 3 mL
